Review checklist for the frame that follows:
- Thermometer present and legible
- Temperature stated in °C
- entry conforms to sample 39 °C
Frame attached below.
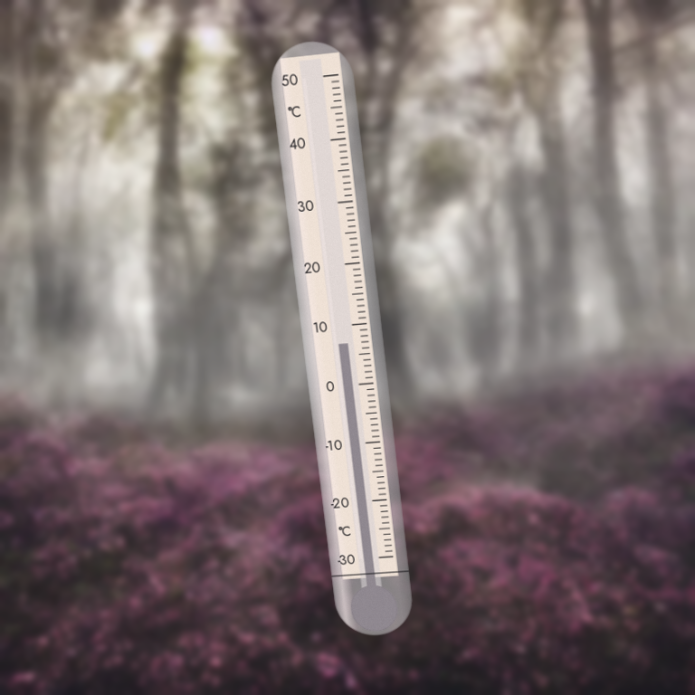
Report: 7 °C
